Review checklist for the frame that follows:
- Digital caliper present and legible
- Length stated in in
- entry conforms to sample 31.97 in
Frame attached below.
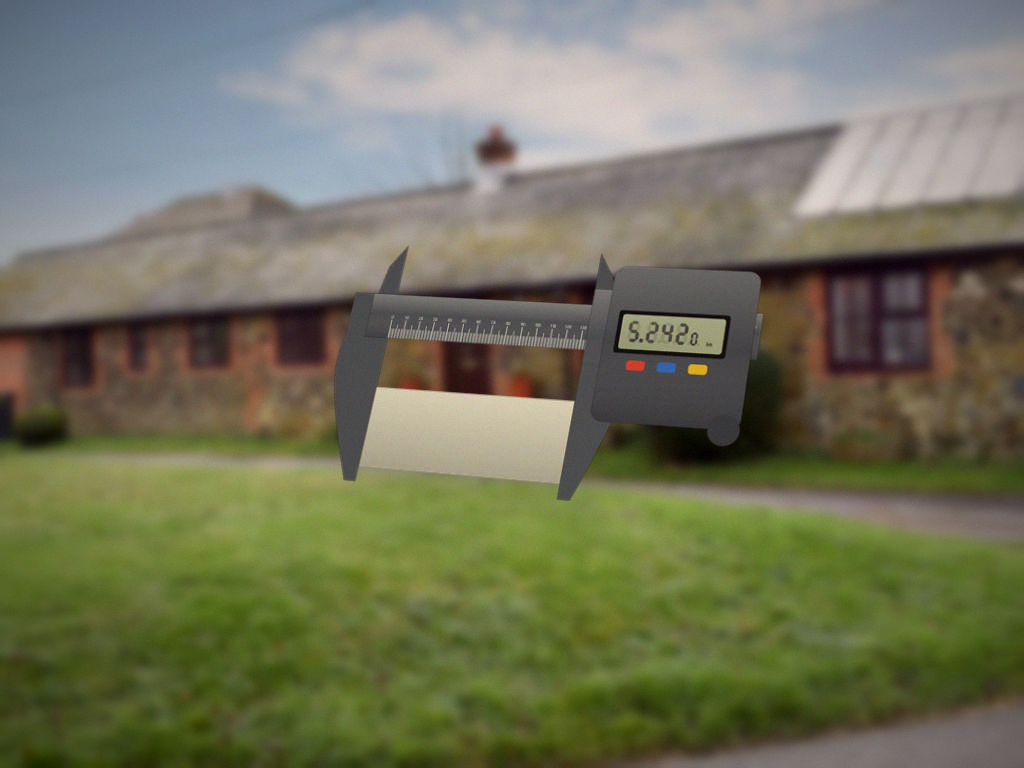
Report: 5.2420 in
